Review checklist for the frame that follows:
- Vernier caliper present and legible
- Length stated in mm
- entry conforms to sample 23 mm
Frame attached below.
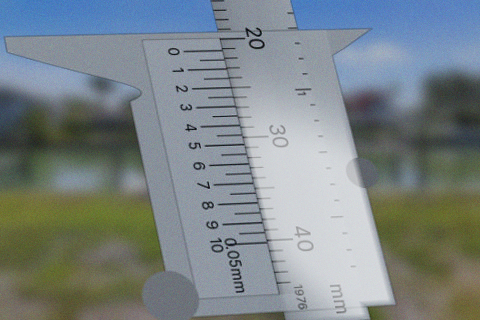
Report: 21.2 mm
